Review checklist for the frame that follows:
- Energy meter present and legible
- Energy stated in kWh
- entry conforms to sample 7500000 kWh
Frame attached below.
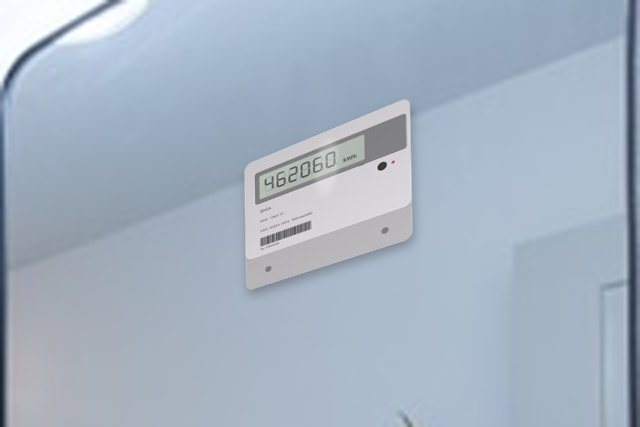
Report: 462060 kWh
